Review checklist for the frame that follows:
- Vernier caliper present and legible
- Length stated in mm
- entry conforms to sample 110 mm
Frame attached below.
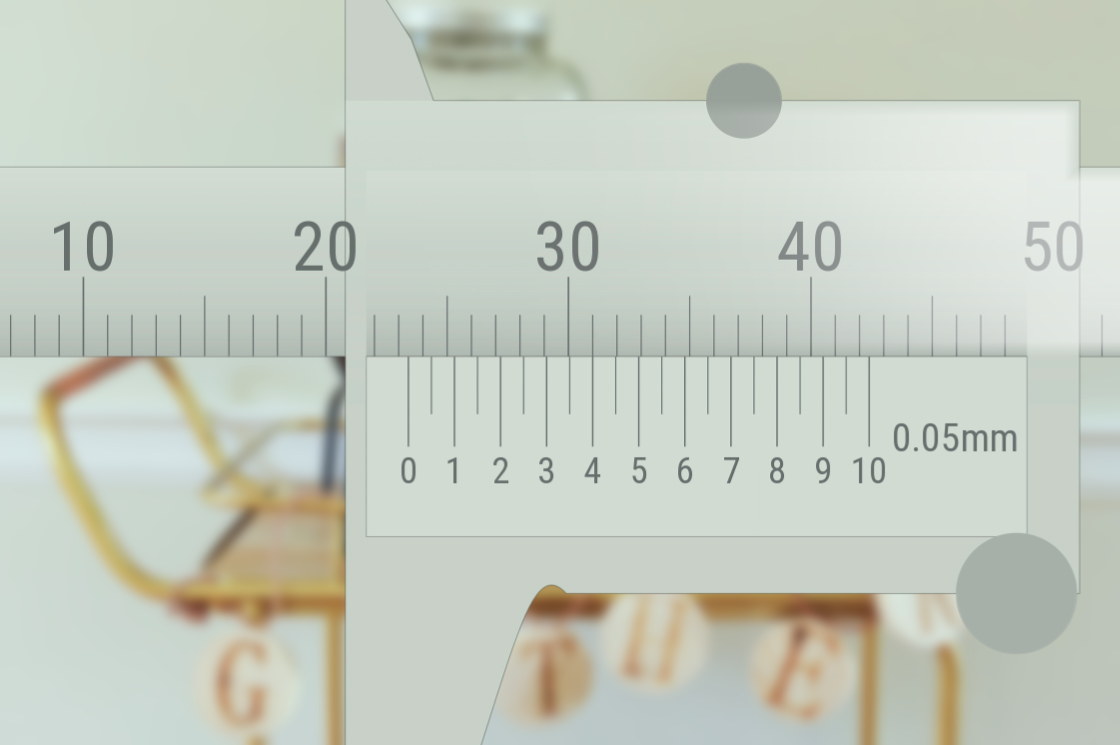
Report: 23.40 mm
